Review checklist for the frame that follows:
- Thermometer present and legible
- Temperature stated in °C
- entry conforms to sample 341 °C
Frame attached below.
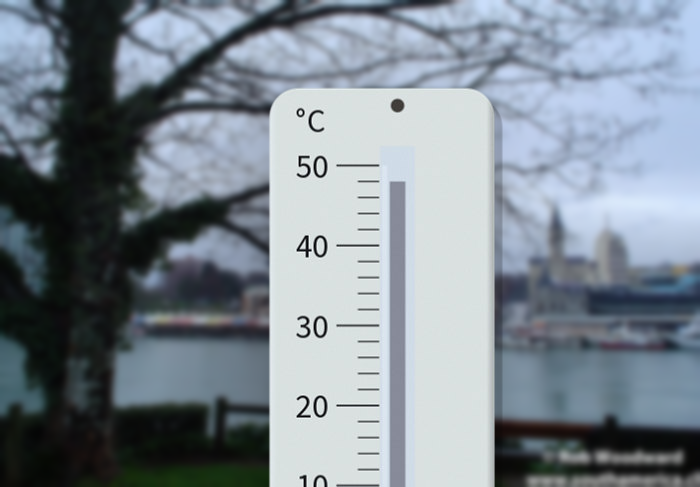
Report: 48 °C
